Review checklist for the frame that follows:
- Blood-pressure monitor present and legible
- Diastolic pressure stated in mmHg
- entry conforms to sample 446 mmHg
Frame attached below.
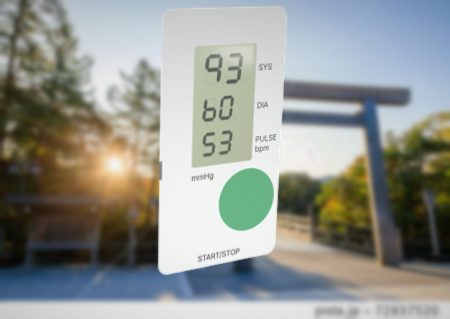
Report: 60 mmHg
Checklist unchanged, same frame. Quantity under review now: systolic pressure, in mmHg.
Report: 93 mmHg
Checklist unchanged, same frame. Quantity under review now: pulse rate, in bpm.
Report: 53 bpm
